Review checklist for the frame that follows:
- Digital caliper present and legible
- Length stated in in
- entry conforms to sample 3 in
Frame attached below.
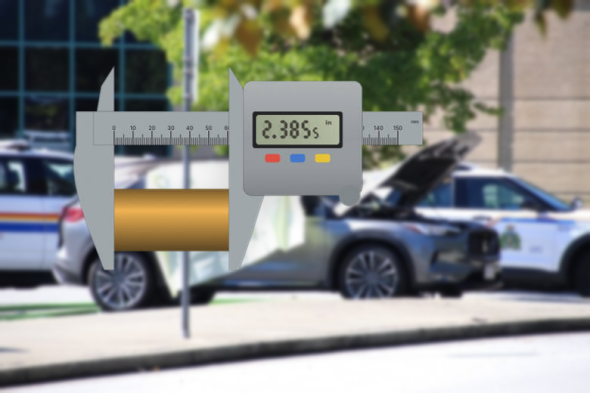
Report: 2.3855 in
